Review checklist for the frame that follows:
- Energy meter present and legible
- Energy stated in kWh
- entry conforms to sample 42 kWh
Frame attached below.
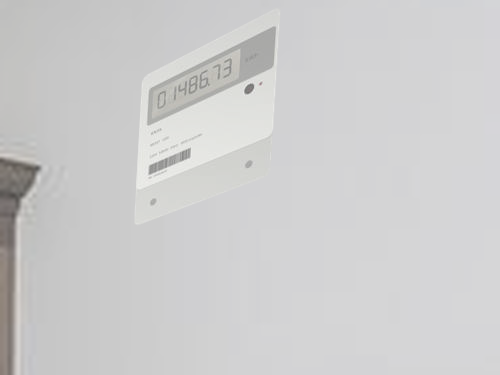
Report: 1486.73 kWh
